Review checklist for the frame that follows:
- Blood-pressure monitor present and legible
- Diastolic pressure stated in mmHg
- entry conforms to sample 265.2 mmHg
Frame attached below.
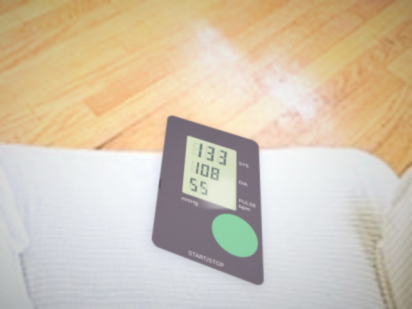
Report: 108 mmHg
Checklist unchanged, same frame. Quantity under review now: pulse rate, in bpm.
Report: 55 bpm
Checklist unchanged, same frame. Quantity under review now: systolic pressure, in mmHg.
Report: 133 mmHg
